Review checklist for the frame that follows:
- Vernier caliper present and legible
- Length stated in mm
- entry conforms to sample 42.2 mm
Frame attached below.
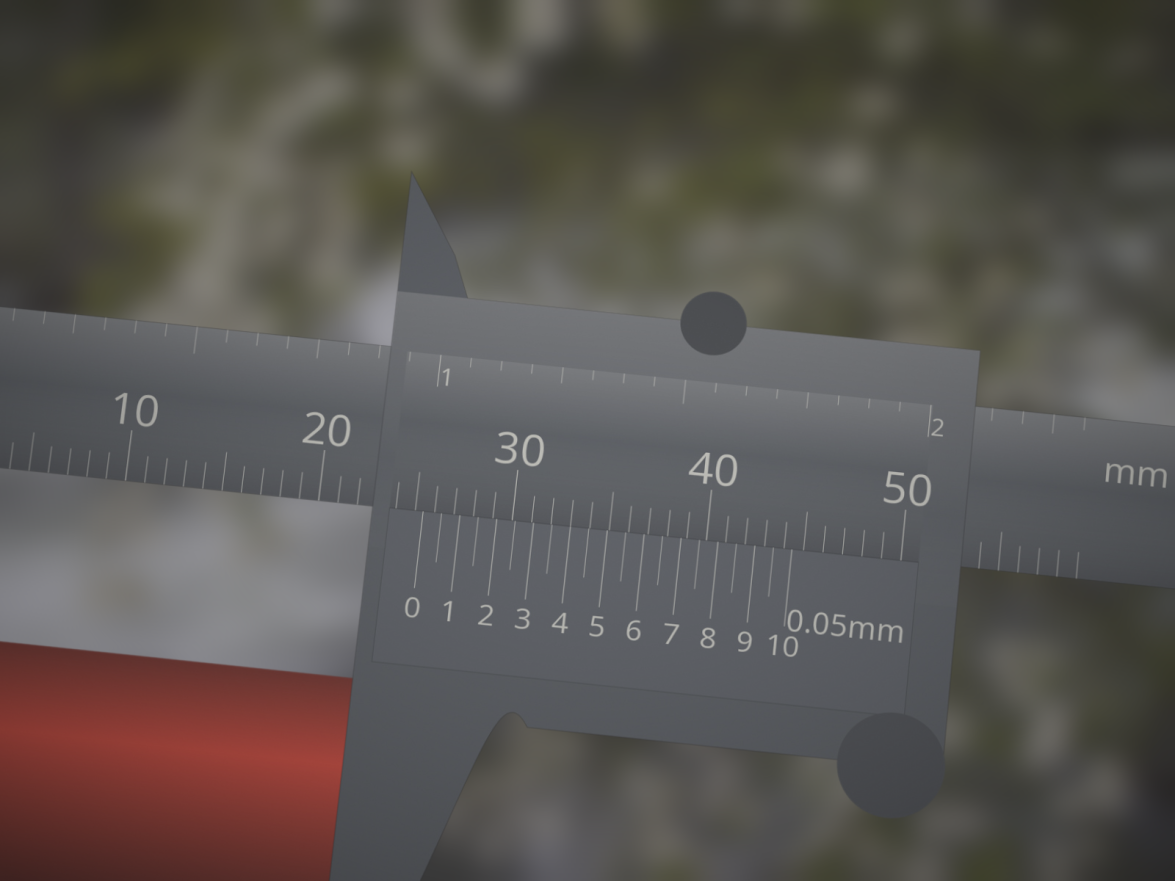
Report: 25.4 mm
